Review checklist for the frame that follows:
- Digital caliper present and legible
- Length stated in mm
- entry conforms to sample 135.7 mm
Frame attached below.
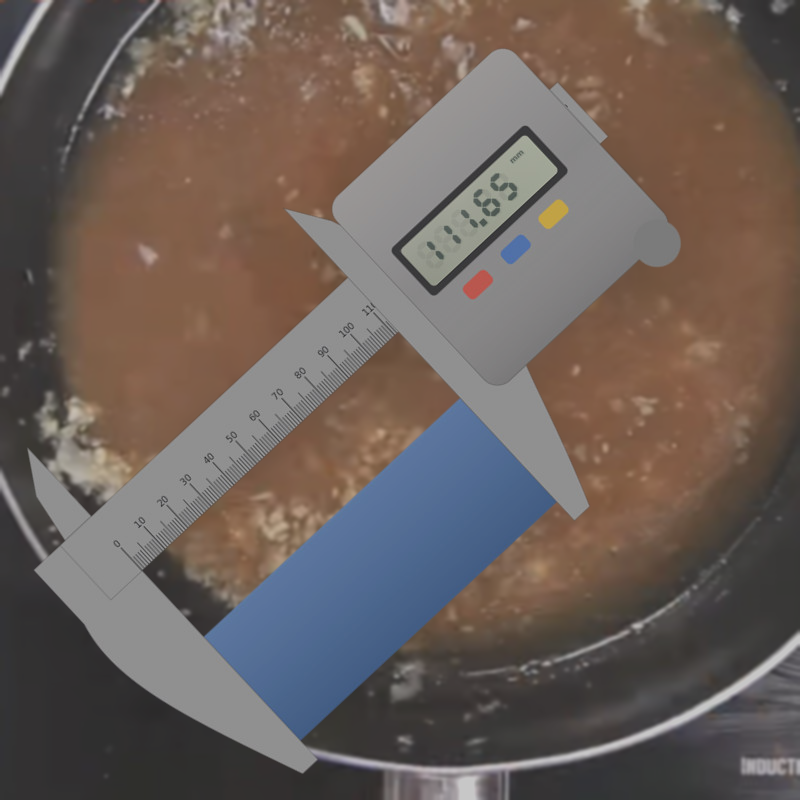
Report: 111.65 mm
